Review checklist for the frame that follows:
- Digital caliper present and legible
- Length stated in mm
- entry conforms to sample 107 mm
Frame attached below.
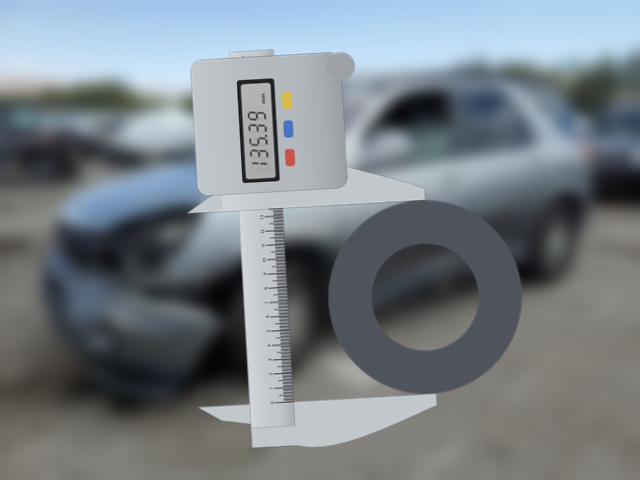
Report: 135.39 mm
